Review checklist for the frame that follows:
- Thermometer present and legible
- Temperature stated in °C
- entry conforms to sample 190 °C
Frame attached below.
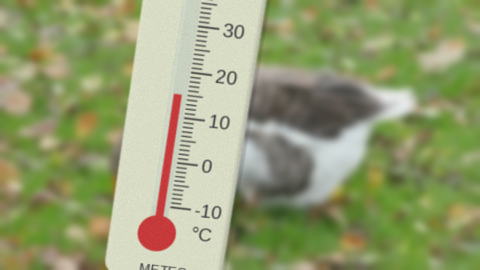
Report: 15 °C
